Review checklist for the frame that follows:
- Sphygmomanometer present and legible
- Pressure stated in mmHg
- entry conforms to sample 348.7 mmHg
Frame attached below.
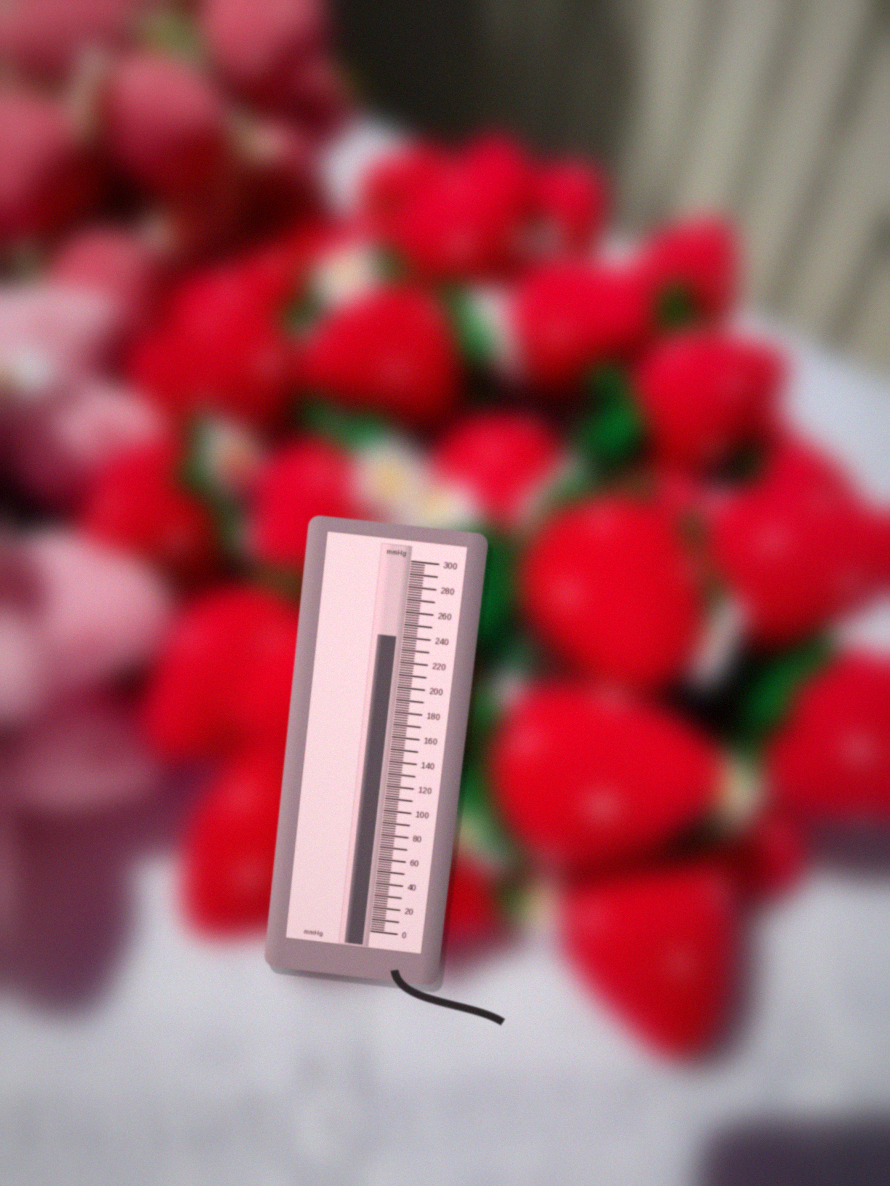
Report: 240 mmHg
